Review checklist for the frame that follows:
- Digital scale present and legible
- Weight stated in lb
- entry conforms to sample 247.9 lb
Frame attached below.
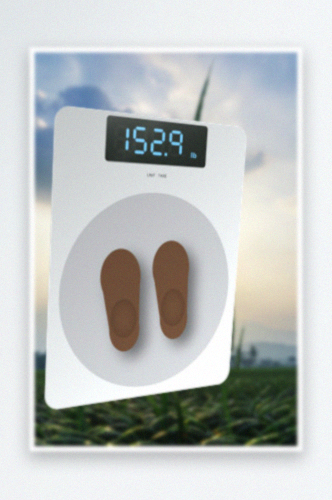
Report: 152.9 lb
